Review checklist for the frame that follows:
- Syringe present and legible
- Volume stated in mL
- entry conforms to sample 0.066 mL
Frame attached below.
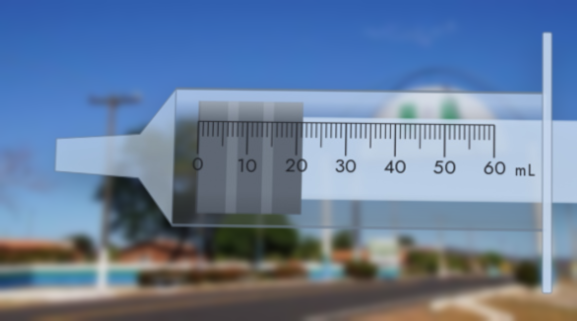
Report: 0 mL
